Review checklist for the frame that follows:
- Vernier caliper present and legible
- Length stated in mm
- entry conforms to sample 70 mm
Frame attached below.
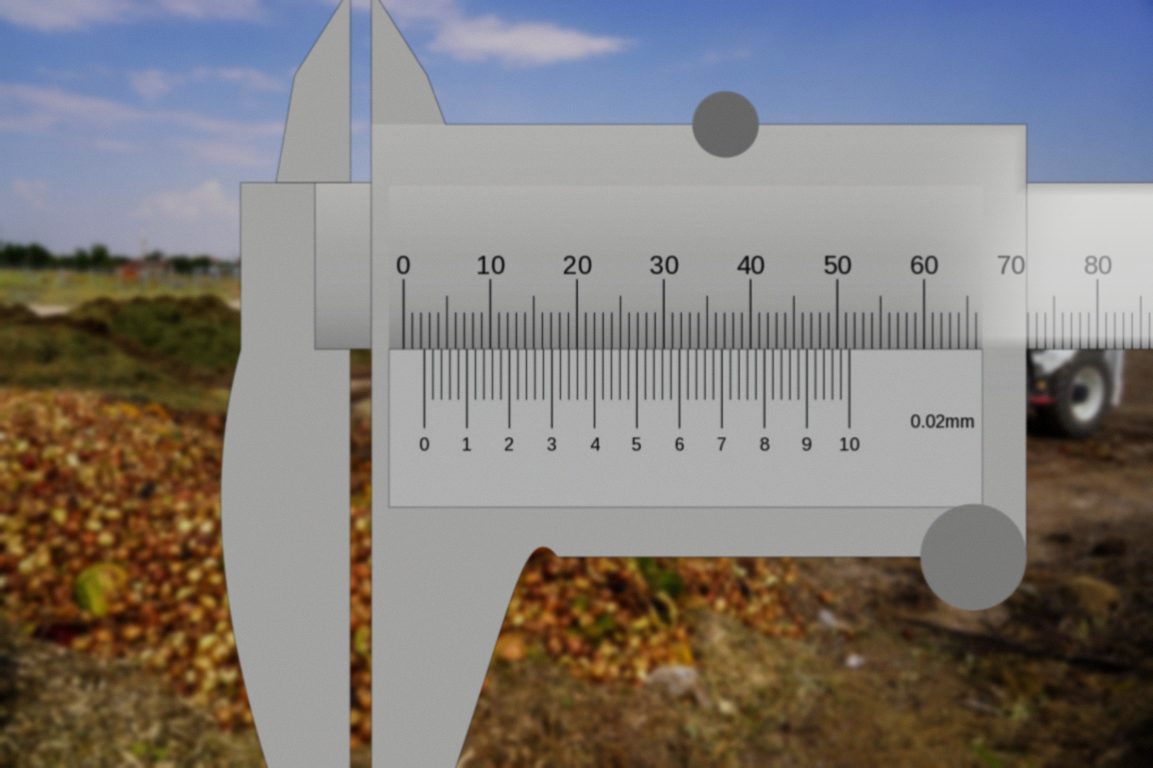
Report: 2.4 mm
